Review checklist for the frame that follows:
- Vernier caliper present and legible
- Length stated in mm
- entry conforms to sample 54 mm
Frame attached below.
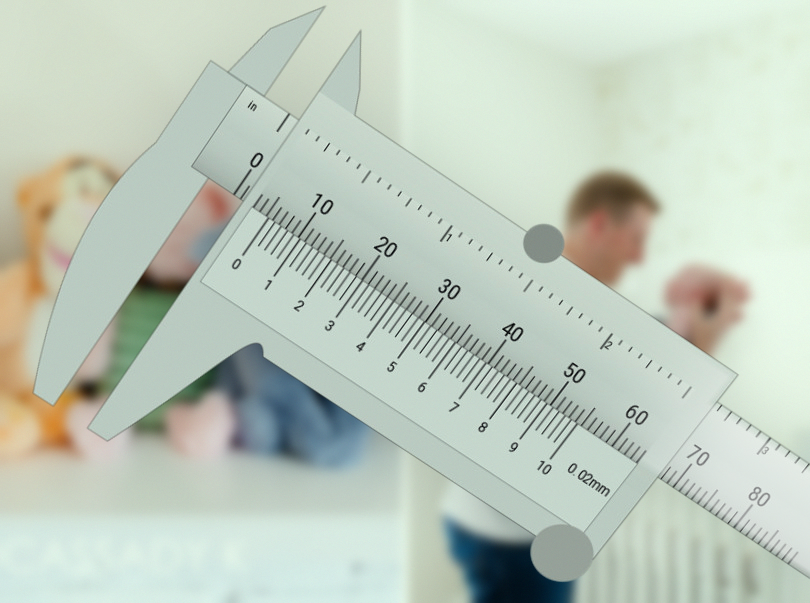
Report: 5.4 mm
